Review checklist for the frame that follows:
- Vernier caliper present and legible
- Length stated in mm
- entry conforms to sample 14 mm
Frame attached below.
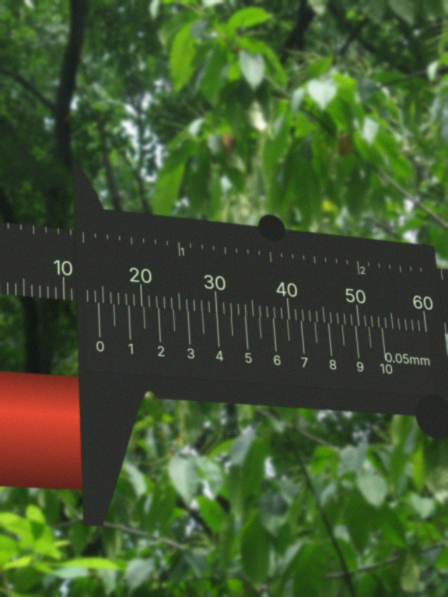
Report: 14.4 mm
